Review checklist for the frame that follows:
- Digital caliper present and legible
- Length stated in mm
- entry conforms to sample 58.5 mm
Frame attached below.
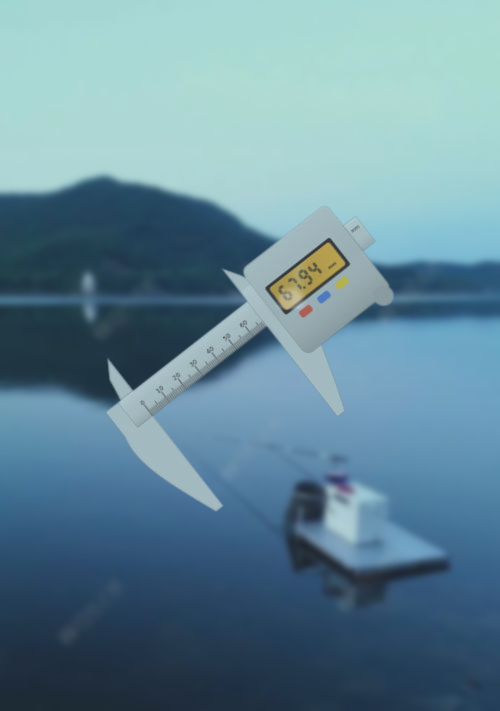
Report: 67.94 mm
